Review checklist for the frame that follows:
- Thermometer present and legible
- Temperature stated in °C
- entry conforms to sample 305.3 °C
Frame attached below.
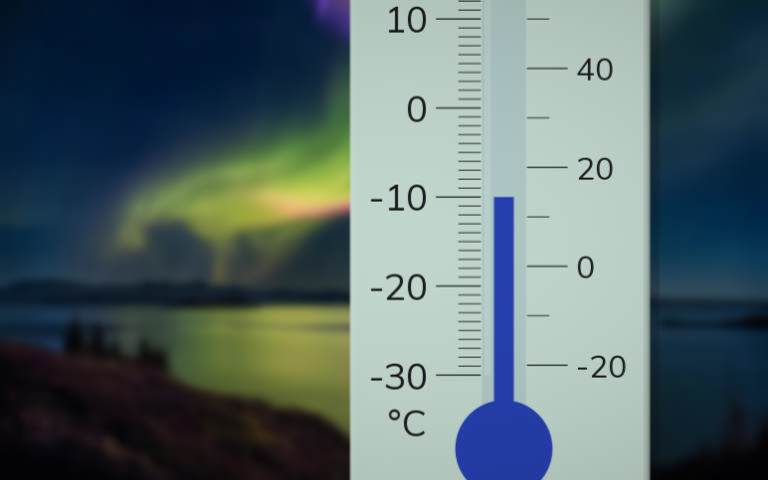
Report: -10 °C
